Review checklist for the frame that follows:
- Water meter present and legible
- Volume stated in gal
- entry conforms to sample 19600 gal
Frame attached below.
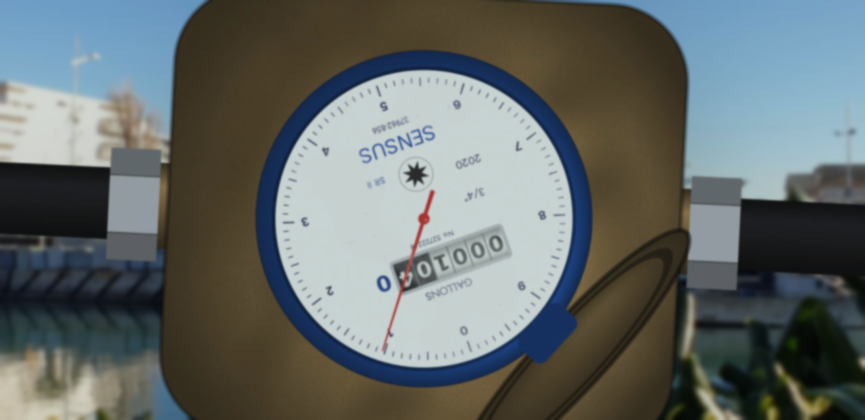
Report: 1041.0 gal
